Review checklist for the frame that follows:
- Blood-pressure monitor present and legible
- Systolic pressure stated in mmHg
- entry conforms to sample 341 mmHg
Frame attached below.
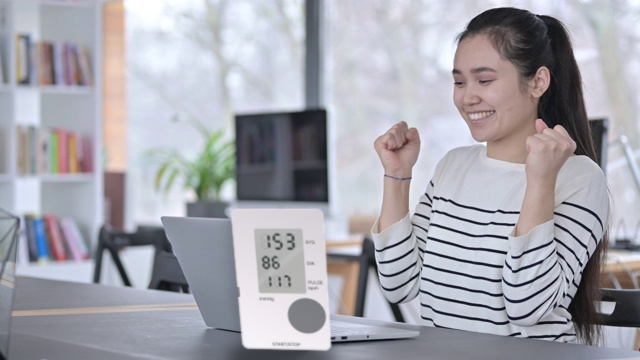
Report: 153 mmHg
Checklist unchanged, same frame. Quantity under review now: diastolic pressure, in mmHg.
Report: 86 mmHg
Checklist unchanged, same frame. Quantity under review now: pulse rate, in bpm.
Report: 117 bpm
